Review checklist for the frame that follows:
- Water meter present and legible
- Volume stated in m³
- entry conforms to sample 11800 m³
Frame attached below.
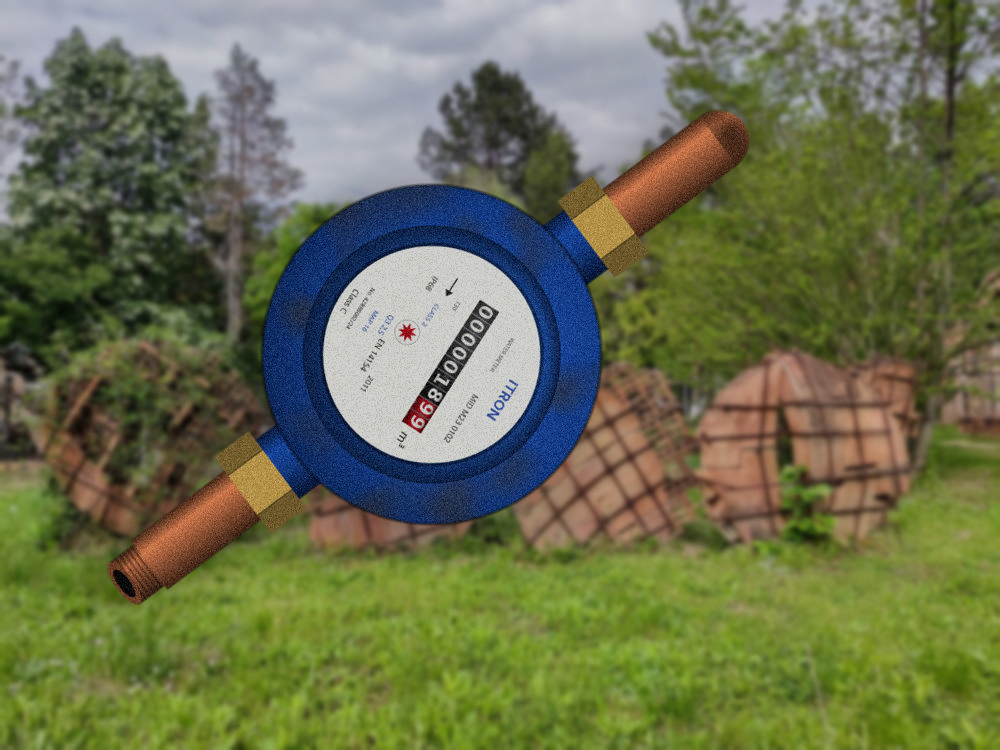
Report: 18.99 m³
